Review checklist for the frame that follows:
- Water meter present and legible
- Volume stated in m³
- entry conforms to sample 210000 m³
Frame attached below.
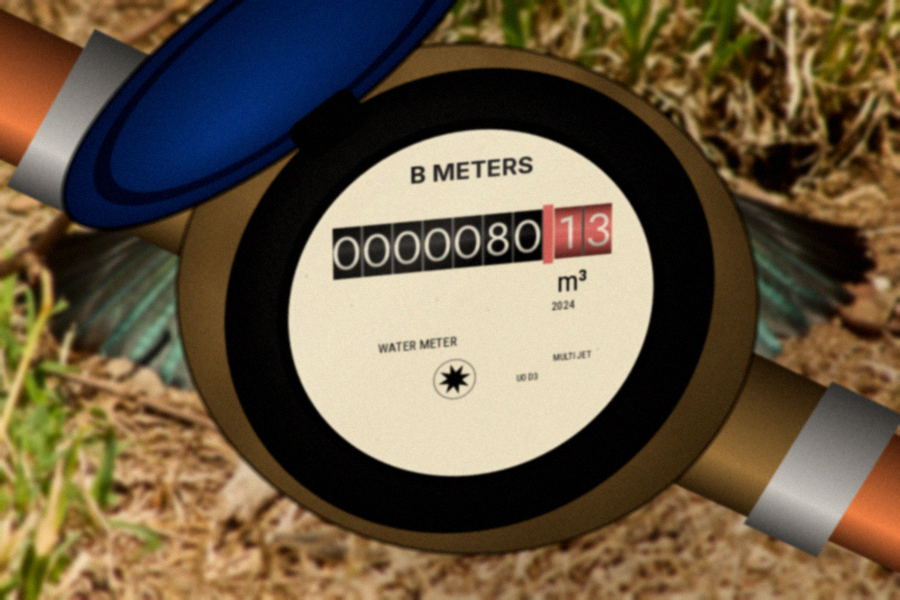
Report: 80.13 m³
